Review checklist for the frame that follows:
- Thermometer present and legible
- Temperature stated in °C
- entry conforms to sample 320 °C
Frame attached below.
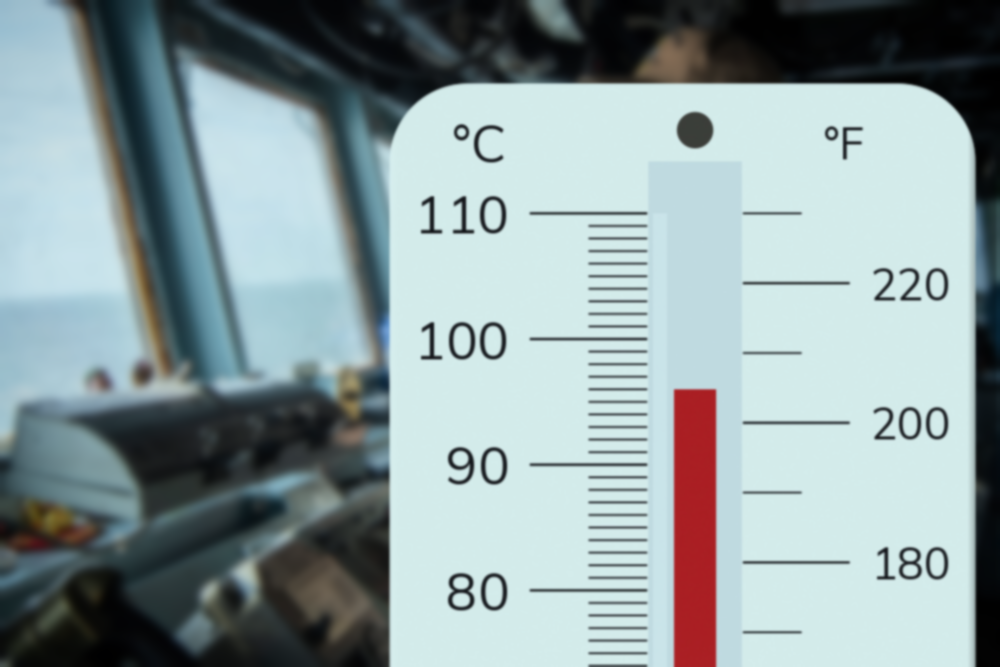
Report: 96 °C
